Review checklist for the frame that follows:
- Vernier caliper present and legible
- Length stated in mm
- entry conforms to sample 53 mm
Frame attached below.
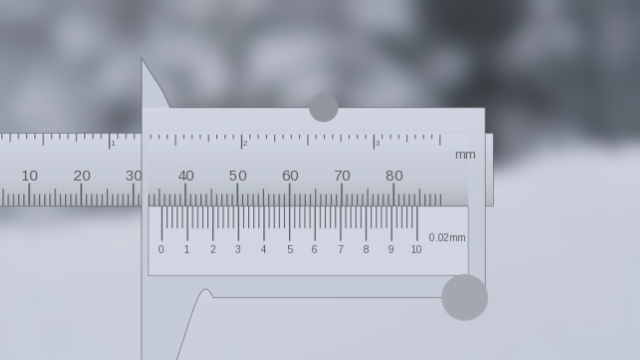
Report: 35.5 mm
